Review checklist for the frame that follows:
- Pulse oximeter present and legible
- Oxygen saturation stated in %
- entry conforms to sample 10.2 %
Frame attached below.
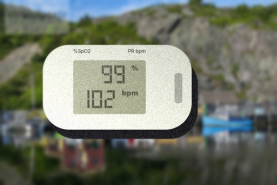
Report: 99 %
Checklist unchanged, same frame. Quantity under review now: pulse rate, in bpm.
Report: 102 bpm
